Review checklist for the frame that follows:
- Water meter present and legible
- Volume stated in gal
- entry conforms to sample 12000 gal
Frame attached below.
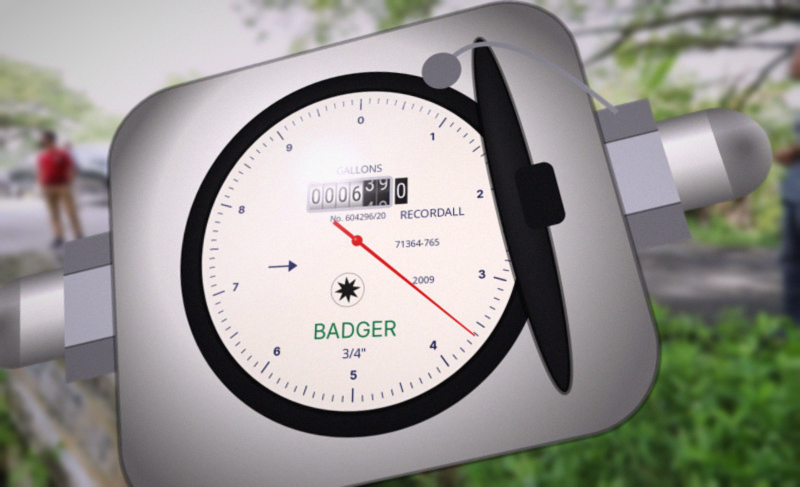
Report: 6393.6 gal
